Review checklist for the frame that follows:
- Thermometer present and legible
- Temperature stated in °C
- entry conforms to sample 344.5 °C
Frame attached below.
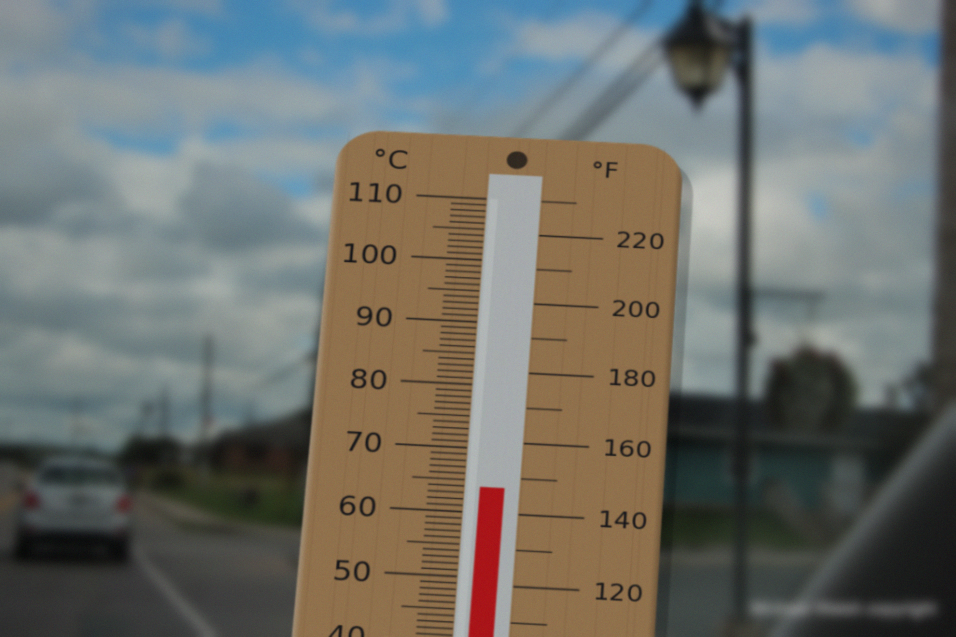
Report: 64 °C
